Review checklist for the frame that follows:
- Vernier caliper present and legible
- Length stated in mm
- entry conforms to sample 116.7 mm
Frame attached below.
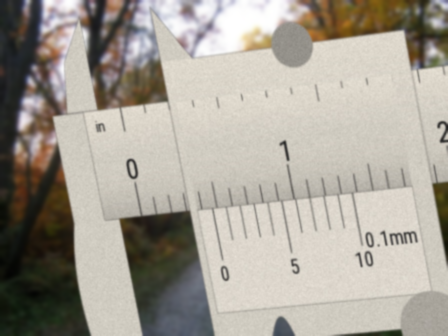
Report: 4.7 mm
